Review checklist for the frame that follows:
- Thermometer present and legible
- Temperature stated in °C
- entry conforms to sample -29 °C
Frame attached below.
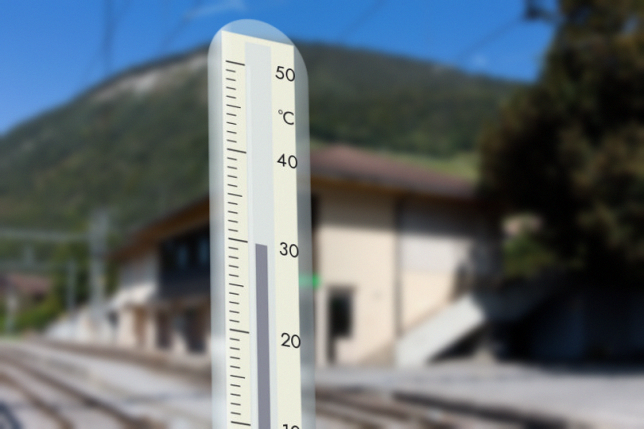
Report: 30 °C
